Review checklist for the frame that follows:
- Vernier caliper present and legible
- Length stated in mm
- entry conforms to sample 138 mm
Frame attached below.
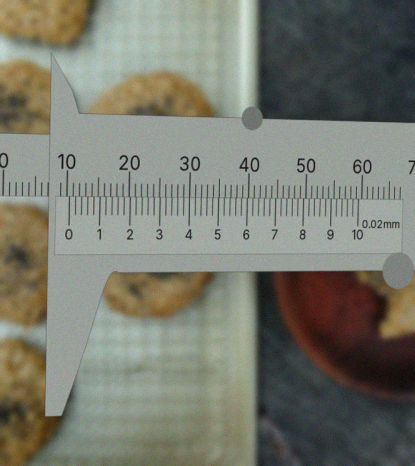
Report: 10.4 mm
